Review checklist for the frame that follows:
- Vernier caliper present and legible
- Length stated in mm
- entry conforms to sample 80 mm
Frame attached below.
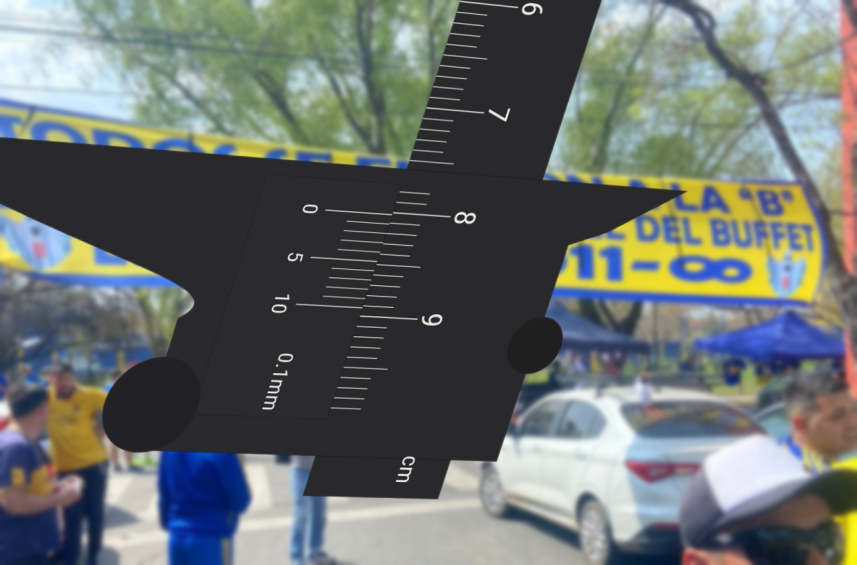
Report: 80.2 mm
